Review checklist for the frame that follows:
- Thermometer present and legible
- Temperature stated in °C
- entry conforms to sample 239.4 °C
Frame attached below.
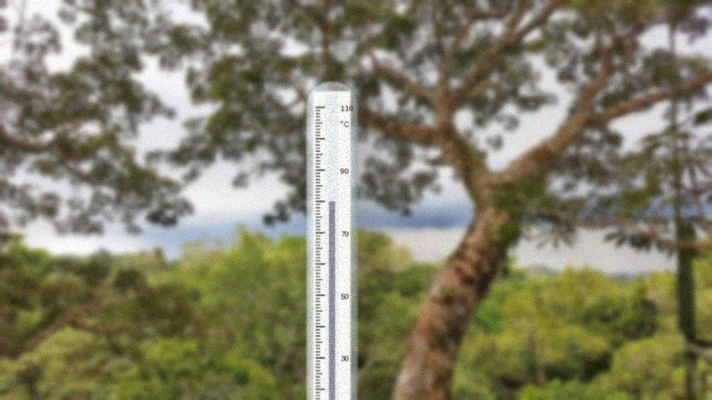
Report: 80 °C
